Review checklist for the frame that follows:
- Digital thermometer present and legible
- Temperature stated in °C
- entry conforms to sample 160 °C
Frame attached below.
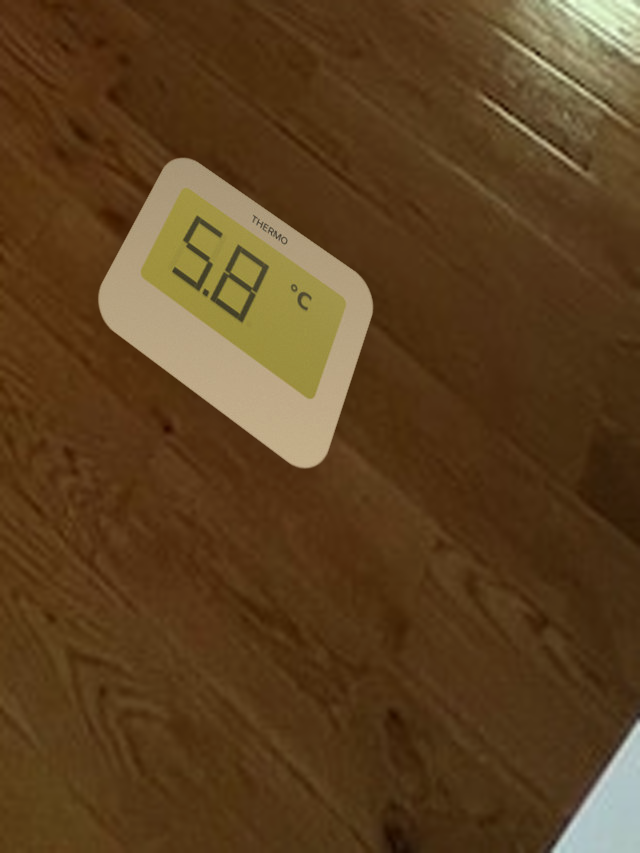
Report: 5.8 °C
